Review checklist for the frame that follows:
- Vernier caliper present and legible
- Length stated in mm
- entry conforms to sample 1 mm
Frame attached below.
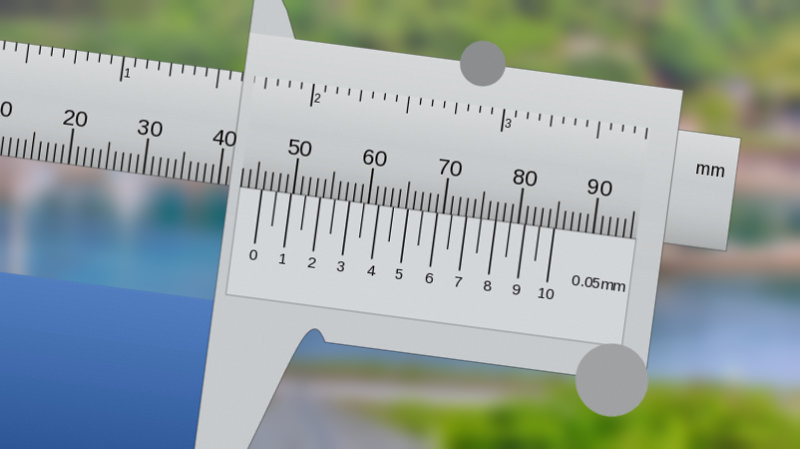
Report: 45.8 mm
